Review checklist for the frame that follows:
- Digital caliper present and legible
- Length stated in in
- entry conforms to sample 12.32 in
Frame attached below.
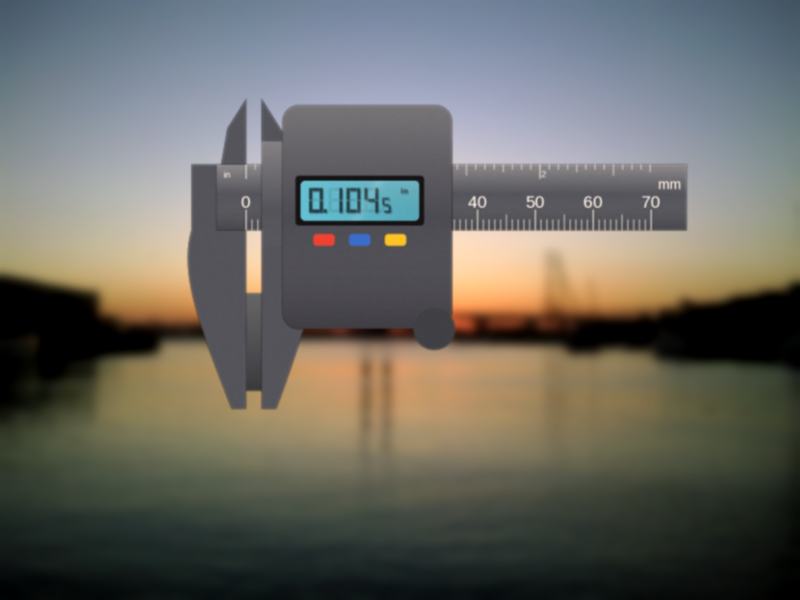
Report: 0.1045 in
